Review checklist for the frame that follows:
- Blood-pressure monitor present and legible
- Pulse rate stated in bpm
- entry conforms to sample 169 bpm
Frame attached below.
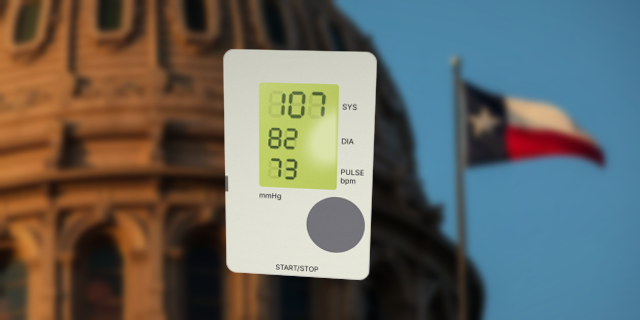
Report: 73 bpm
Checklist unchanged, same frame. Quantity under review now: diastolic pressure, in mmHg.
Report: 82 mmHg
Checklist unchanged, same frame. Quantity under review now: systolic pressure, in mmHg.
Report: 107 mmHg
